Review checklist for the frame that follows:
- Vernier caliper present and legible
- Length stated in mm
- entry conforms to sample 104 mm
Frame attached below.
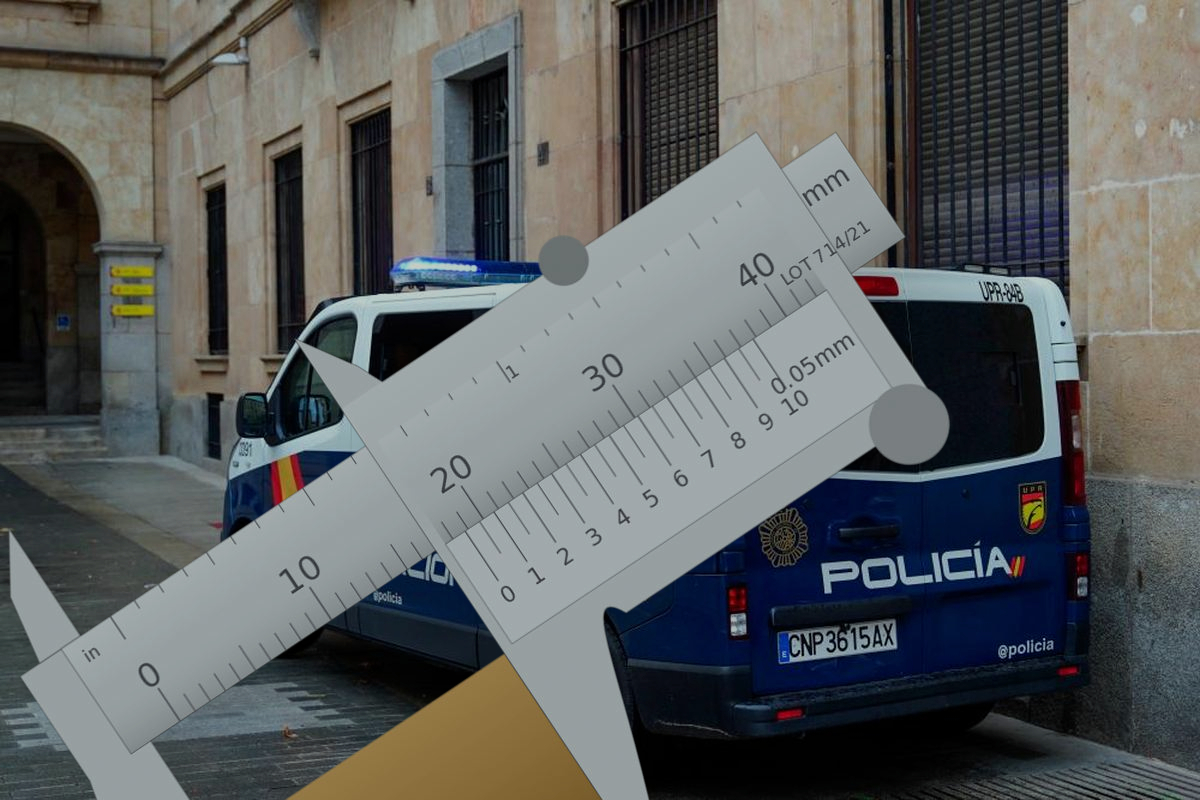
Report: 18.8 mm
